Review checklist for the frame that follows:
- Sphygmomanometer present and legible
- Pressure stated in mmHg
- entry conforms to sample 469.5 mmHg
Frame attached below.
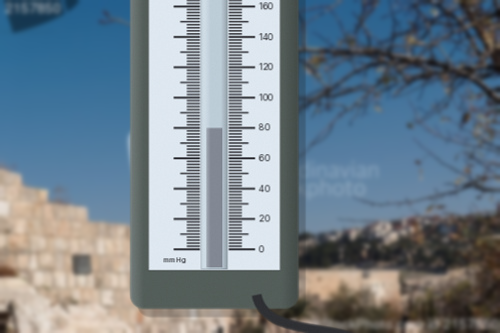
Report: 80 mmHg
